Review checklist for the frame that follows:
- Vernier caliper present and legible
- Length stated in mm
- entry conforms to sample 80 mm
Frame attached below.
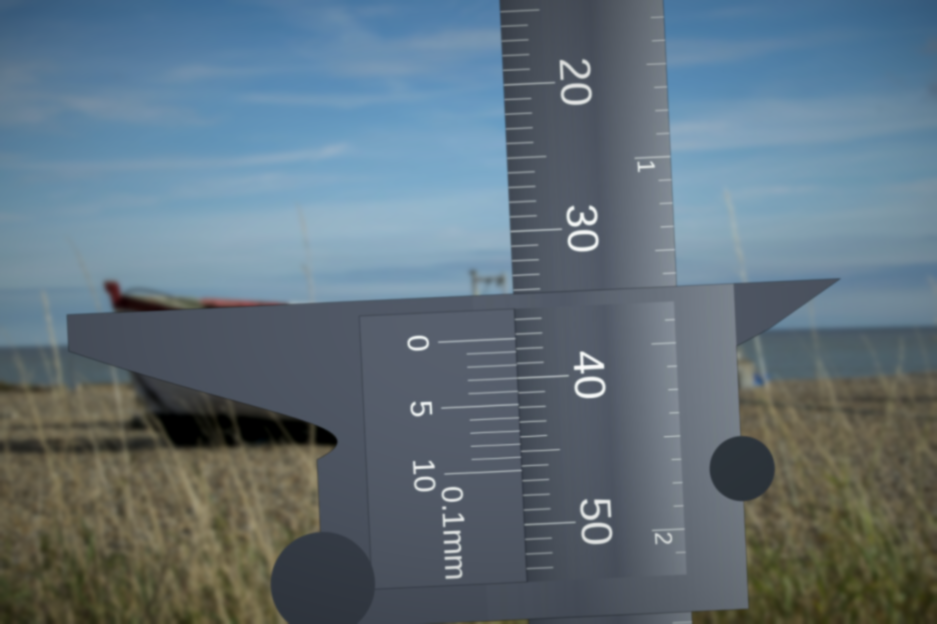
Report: 37.3 mm
